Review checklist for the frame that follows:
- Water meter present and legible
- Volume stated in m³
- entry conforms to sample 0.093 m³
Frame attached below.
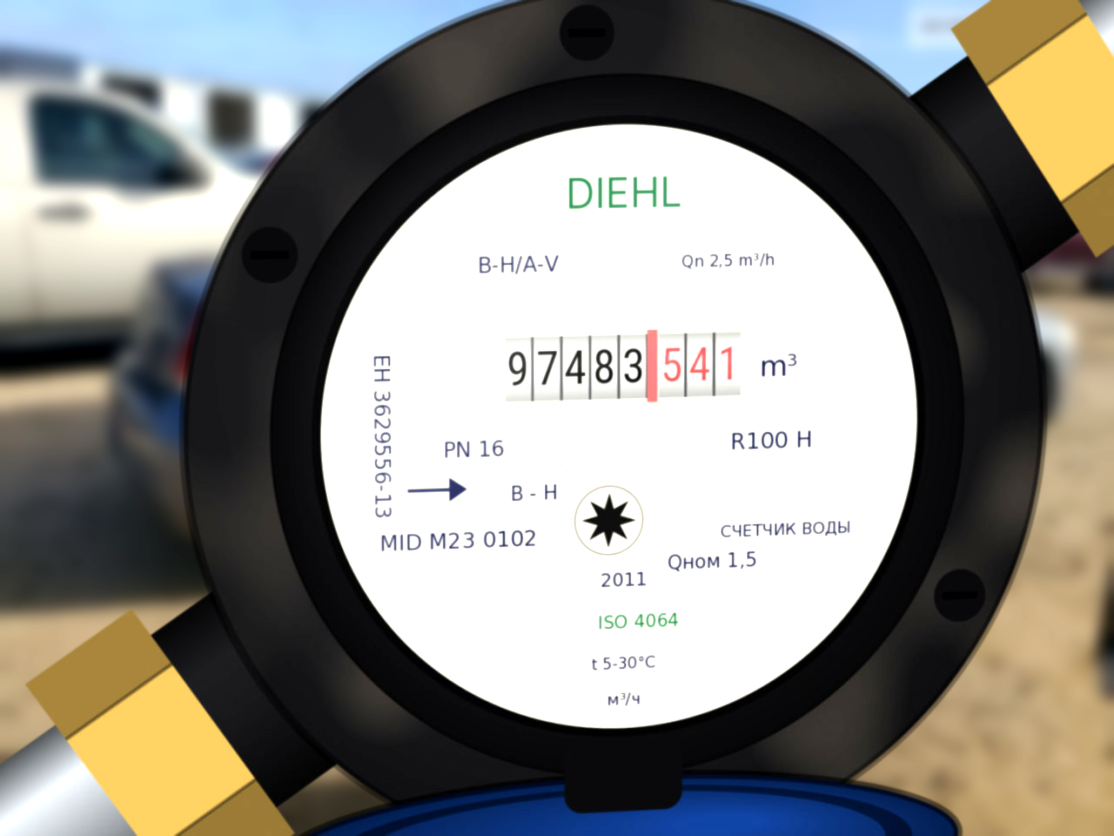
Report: 97483.541 m³
